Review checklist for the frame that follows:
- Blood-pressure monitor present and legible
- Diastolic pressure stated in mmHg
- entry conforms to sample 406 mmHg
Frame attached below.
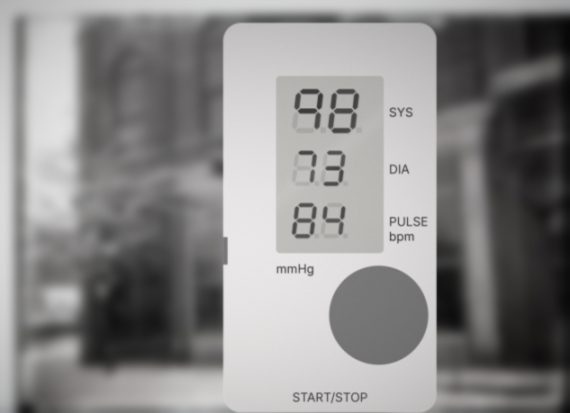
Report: 73 mmHg
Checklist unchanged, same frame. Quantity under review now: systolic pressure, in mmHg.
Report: 98 mmHg
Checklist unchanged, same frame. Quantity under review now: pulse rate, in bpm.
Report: 84 bpm
